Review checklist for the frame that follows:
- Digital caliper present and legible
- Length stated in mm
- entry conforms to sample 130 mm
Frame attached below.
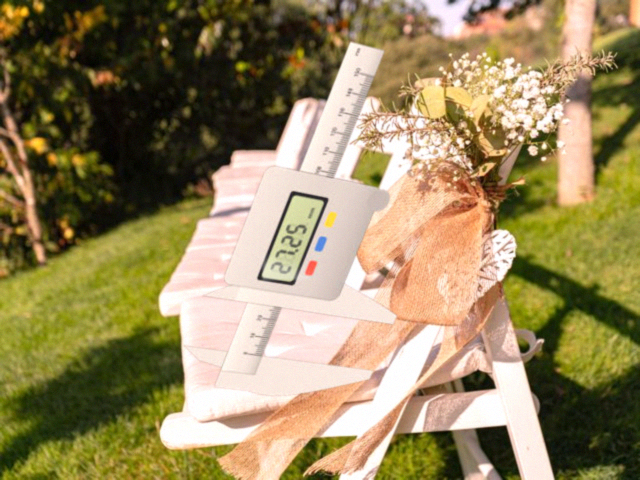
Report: 27.25 mm
